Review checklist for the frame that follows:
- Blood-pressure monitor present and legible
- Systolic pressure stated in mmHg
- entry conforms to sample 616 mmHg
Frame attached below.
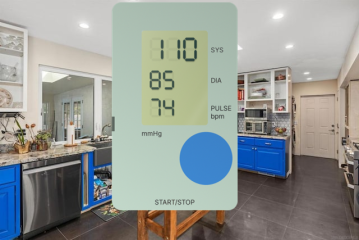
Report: 110 mmHg
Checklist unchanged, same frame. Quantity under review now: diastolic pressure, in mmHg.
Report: 85 mmHg
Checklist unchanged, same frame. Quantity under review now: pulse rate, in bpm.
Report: 74 bpm
